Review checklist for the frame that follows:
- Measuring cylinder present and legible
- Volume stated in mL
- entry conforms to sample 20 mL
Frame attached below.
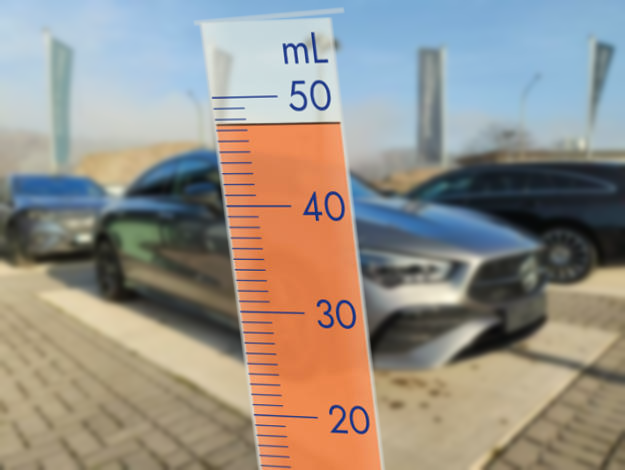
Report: 47.5 mL
